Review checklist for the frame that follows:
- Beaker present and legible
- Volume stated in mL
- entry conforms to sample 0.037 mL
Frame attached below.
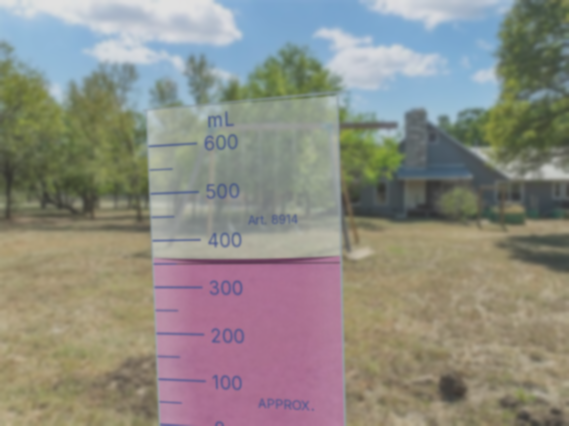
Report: 350 mL
